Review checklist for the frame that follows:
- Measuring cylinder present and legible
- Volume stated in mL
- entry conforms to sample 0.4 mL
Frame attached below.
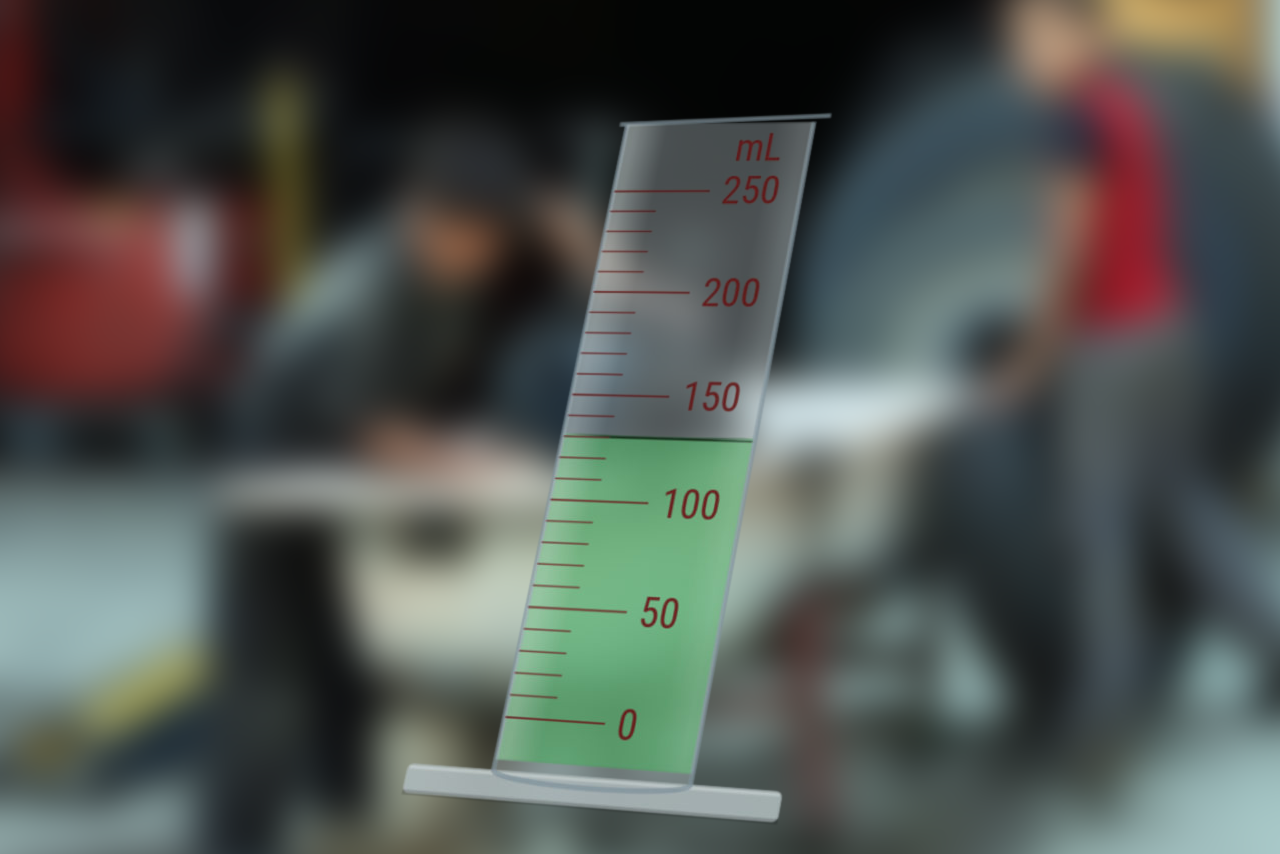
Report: 130 mL
